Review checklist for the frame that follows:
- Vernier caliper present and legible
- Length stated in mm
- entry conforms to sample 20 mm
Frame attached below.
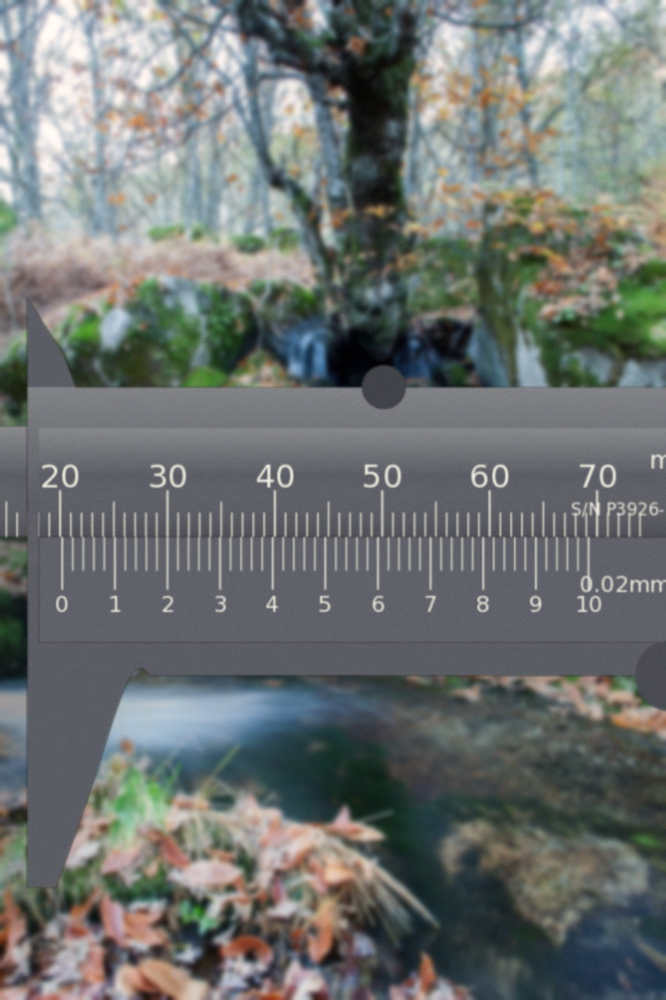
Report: 20.2 mm
